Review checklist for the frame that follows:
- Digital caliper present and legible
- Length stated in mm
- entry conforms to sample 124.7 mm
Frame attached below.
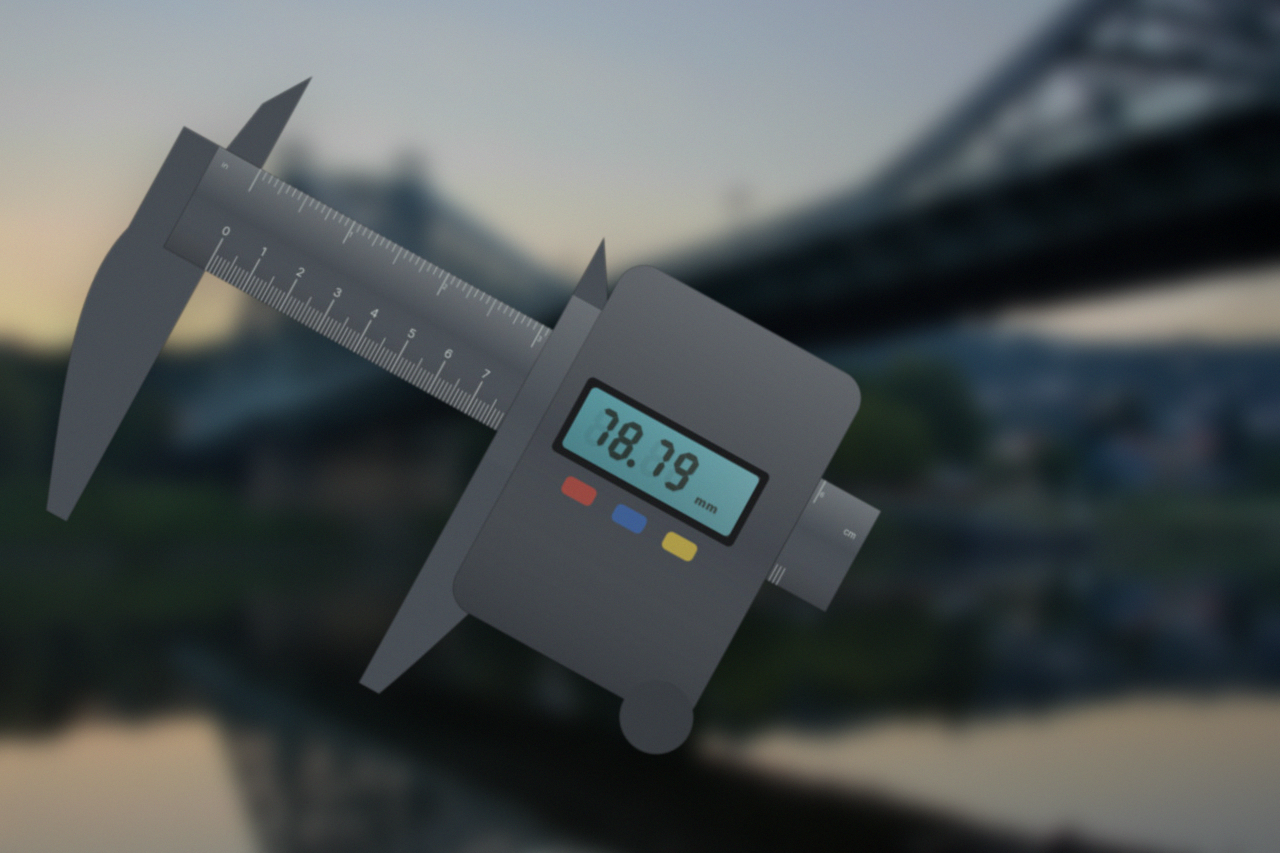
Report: 78.79 mm
